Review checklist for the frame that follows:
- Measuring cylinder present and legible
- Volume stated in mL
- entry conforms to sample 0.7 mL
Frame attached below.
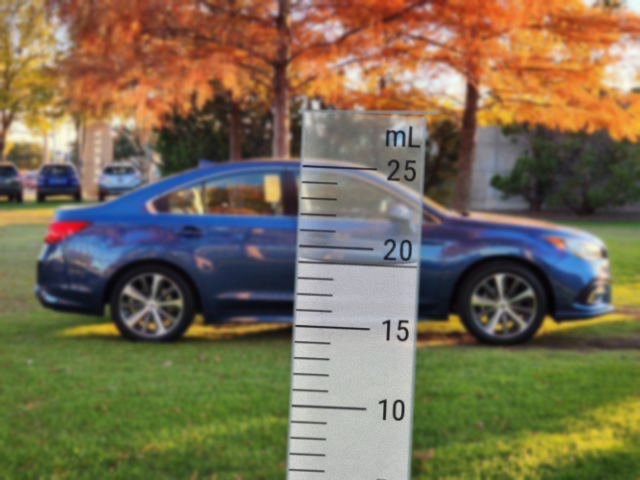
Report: 19 mL
